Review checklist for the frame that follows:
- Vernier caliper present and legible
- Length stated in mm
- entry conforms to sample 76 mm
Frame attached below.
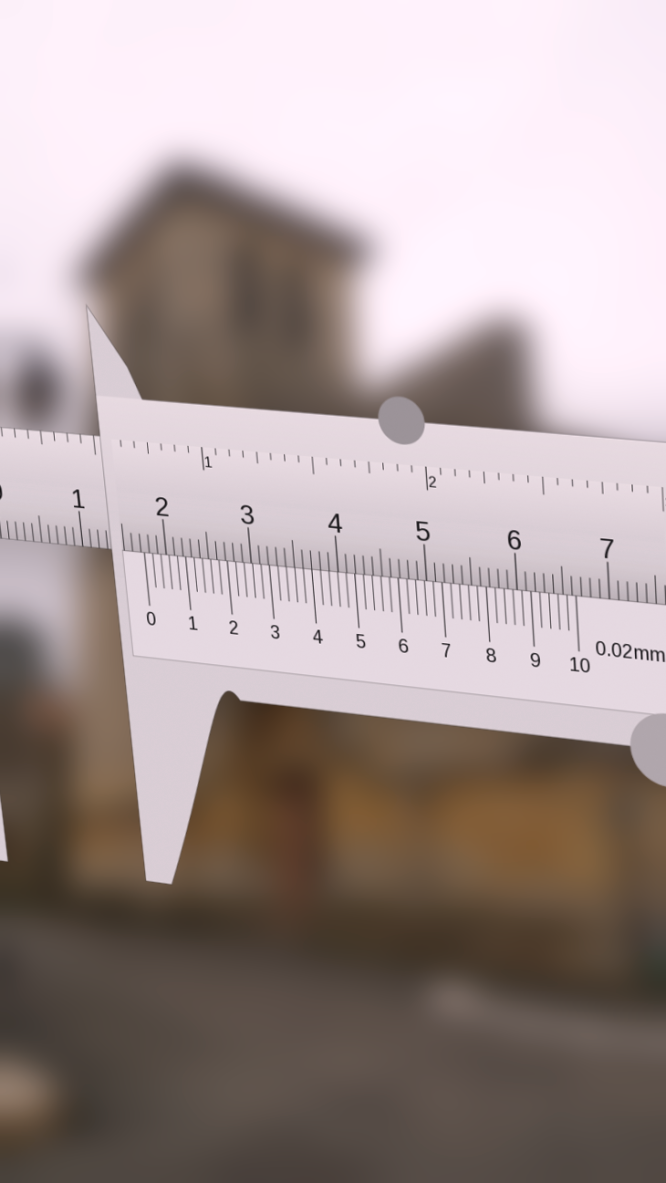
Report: 17.4 mm
